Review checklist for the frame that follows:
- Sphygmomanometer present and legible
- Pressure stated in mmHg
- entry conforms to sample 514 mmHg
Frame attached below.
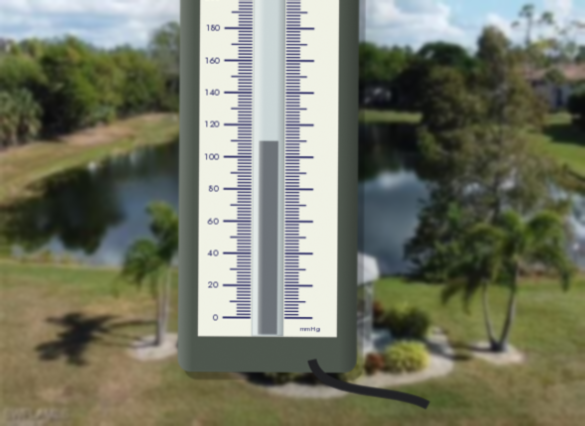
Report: 110 mmHg
